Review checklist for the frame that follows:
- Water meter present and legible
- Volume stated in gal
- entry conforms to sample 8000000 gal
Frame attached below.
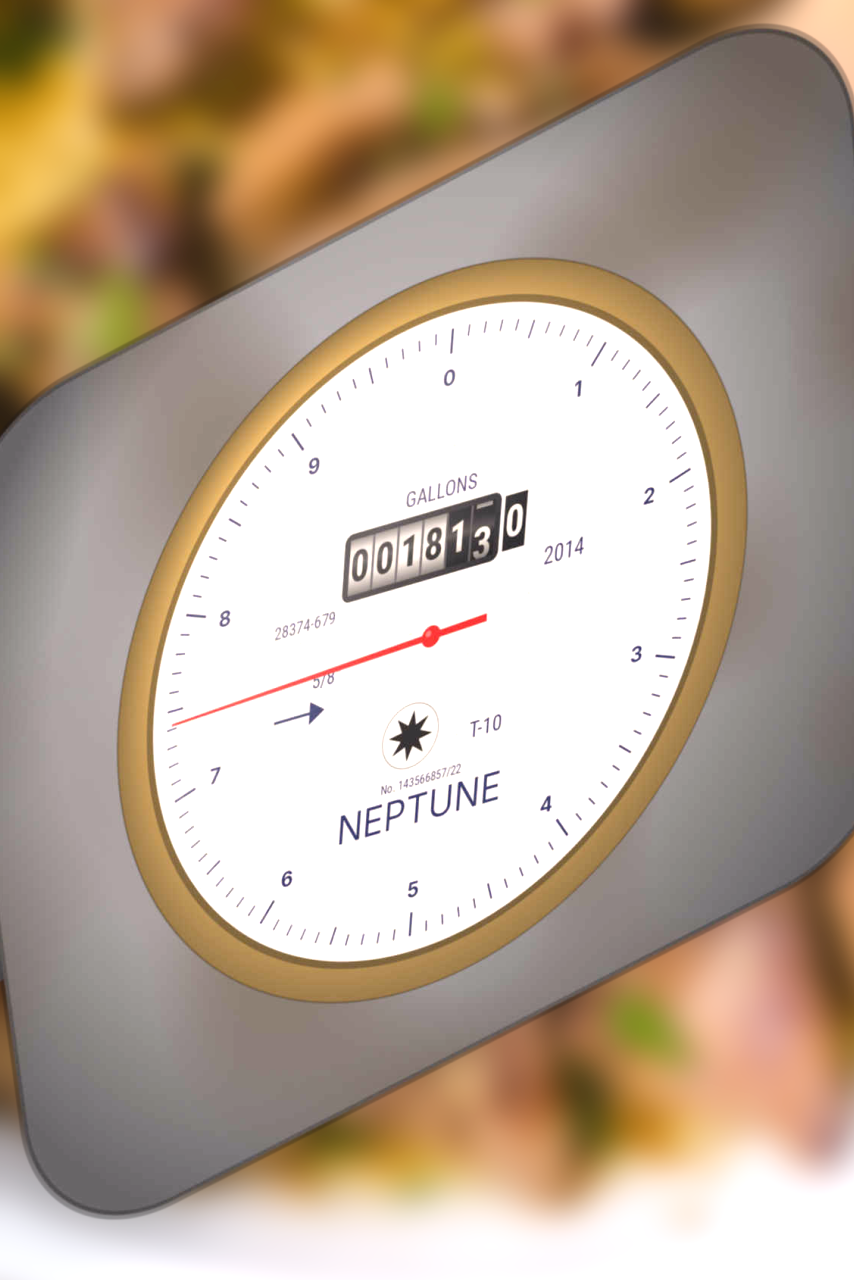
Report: 18127.4 gal
